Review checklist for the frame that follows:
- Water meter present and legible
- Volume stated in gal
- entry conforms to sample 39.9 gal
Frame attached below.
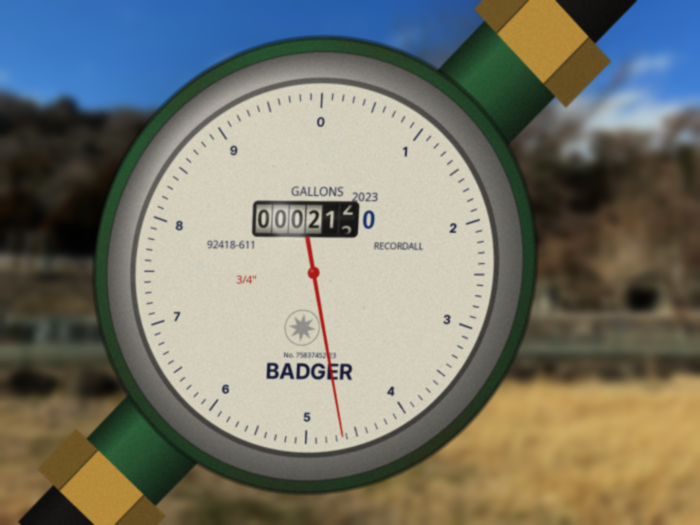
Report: 2124.6 gal
